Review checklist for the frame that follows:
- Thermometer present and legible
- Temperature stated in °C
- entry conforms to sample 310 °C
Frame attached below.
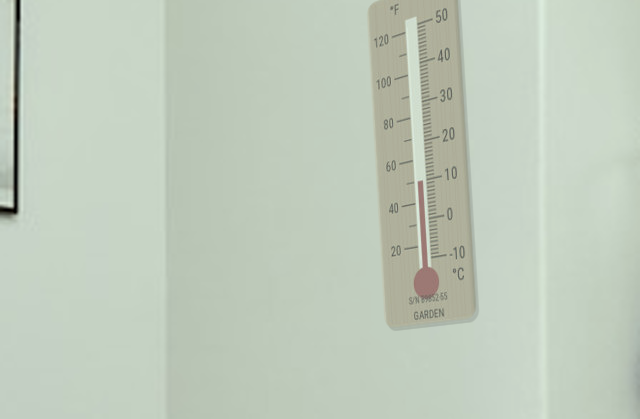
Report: 10 °C
